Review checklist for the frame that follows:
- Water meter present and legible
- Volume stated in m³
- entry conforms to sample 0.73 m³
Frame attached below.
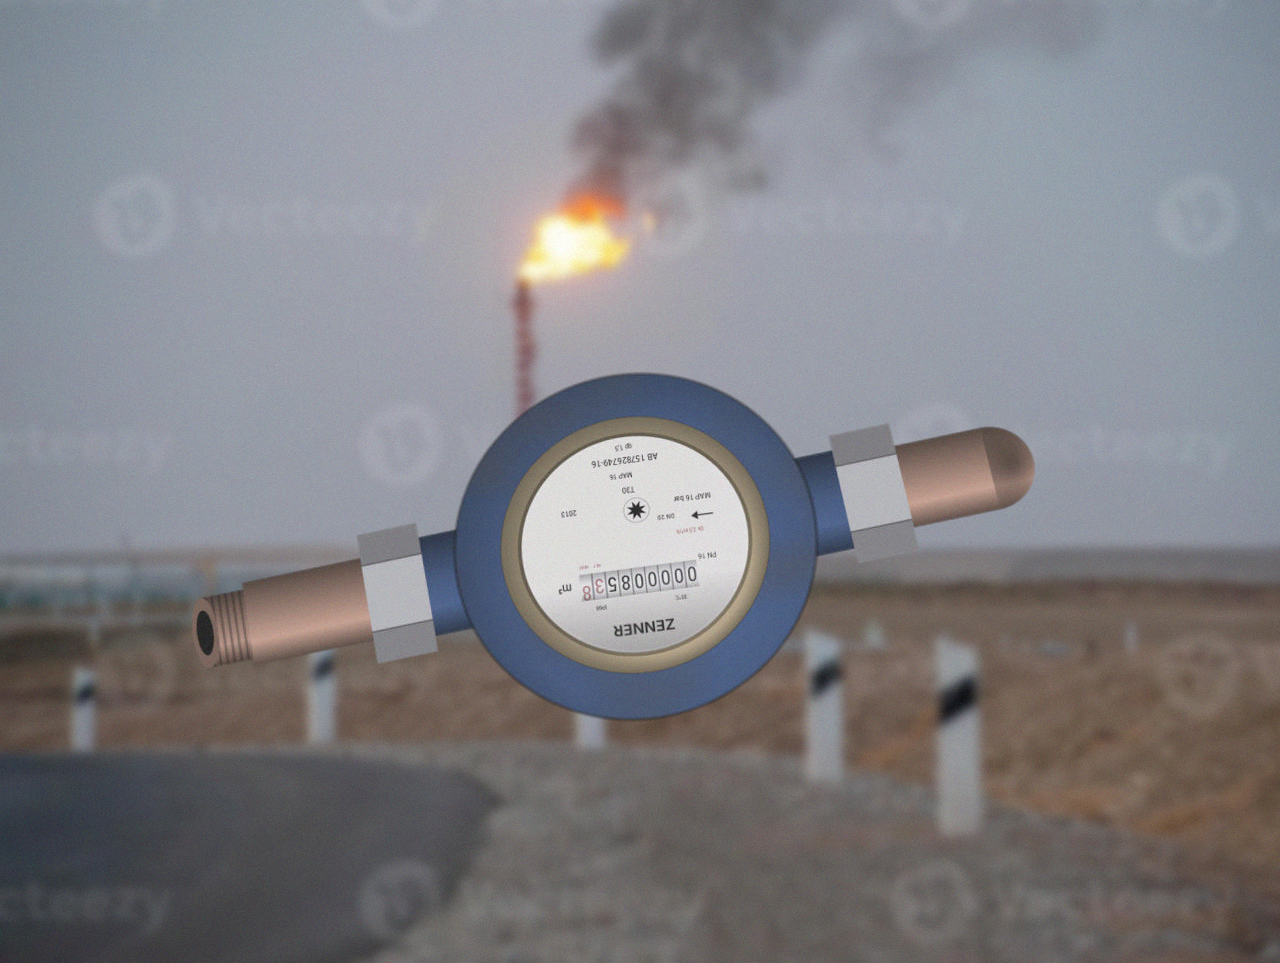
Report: 85.38 m³
